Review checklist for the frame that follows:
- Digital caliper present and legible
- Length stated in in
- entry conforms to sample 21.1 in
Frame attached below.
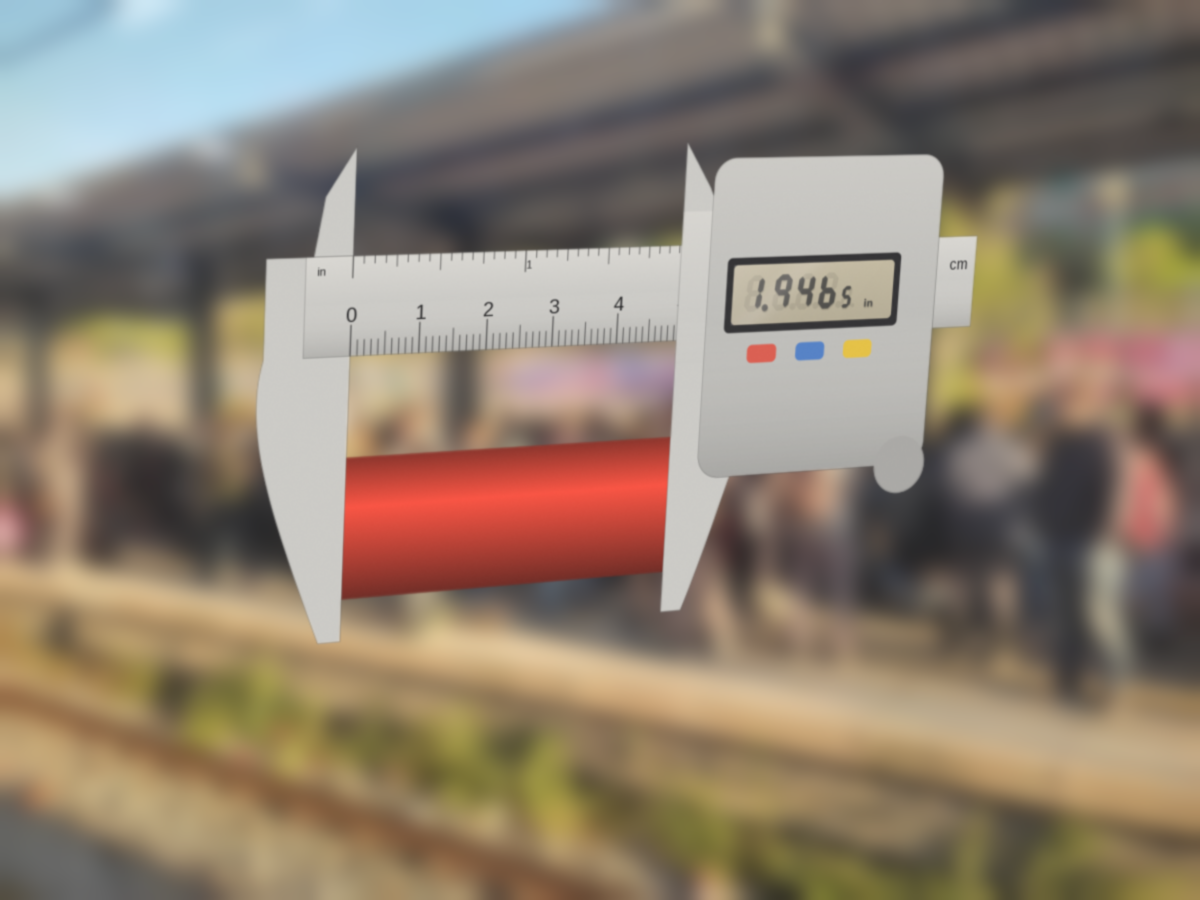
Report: 1.9465 in
